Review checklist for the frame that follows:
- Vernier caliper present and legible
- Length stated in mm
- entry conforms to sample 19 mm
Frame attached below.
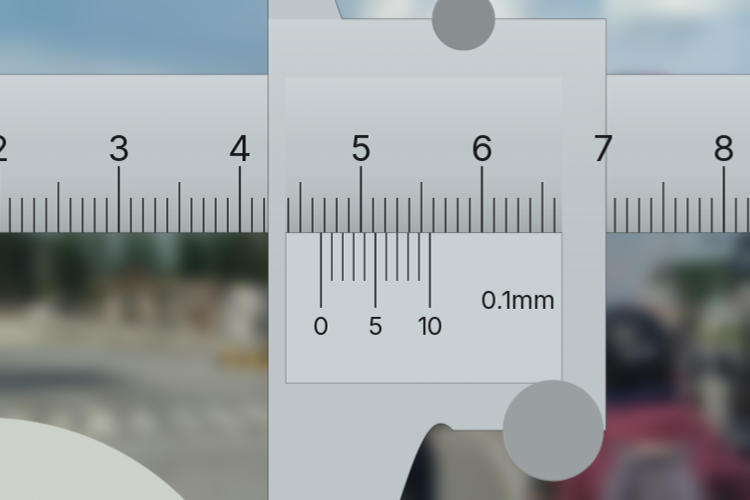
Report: 46.7 mm
